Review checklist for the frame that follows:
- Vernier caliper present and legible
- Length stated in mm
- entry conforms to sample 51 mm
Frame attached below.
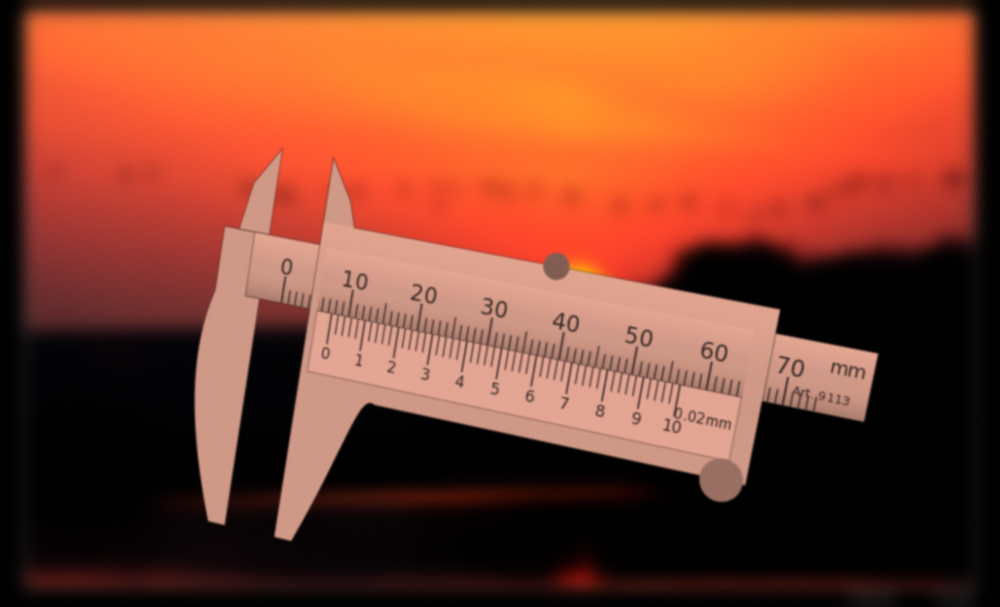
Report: 7.5 mm
